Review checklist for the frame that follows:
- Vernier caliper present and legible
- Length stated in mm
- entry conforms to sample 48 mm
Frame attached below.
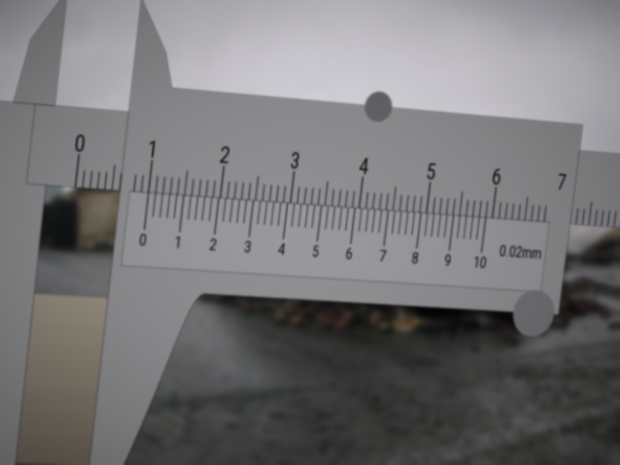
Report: 10.0 mm
